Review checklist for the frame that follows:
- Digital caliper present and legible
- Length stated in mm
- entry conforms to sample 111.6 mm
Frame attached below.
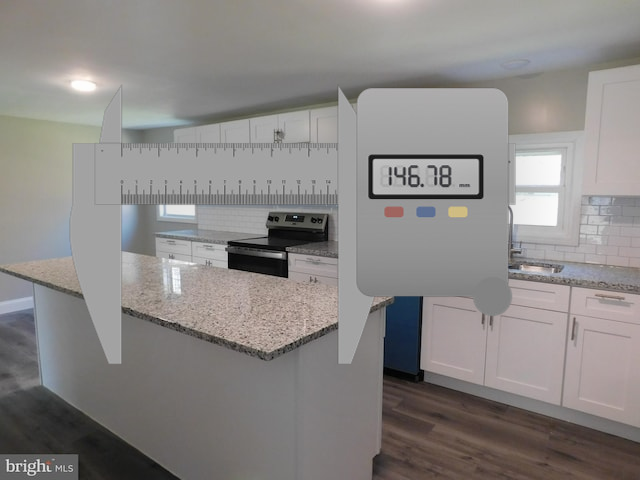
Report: 146.78 mm
